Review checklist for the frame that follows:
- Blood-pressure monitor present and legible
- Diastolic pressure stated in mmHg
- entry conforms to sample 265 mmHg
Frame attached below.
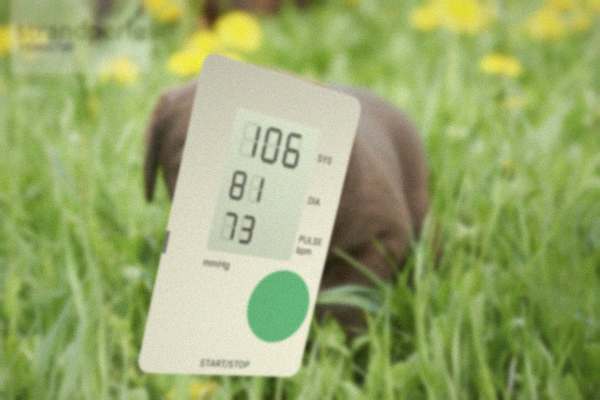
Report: 81 mmHg
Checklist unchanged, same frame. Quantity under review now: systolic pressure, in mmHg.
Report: 106 mmHg
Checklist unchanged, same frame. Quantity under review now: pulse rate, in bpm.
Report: 73 bpm
